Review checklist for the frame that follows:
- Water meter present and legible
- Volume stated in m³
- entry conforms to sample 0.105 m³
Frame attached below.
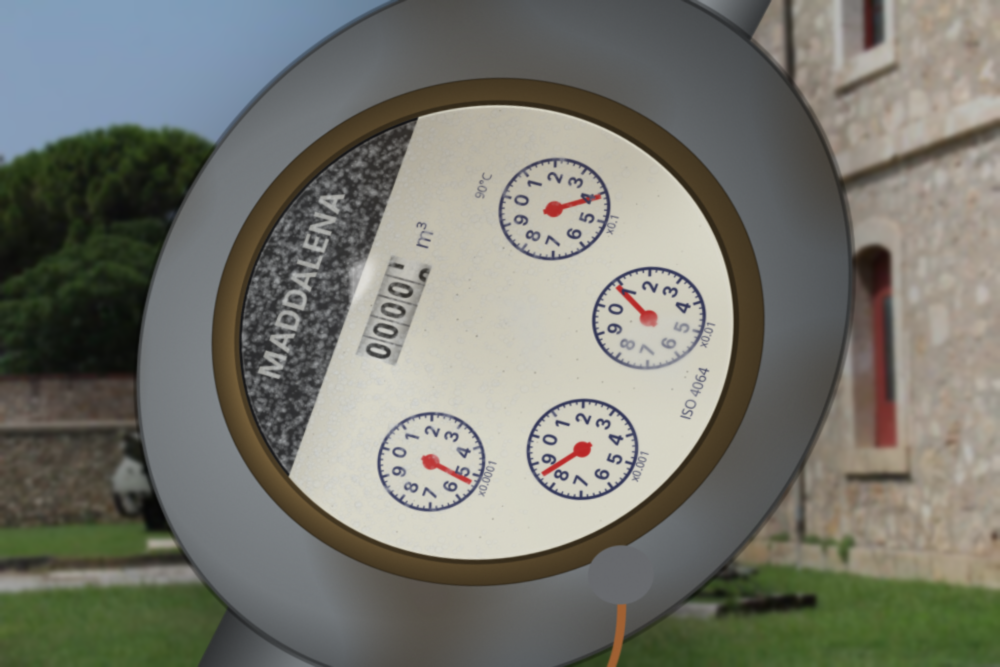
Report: 1.4085 m³
